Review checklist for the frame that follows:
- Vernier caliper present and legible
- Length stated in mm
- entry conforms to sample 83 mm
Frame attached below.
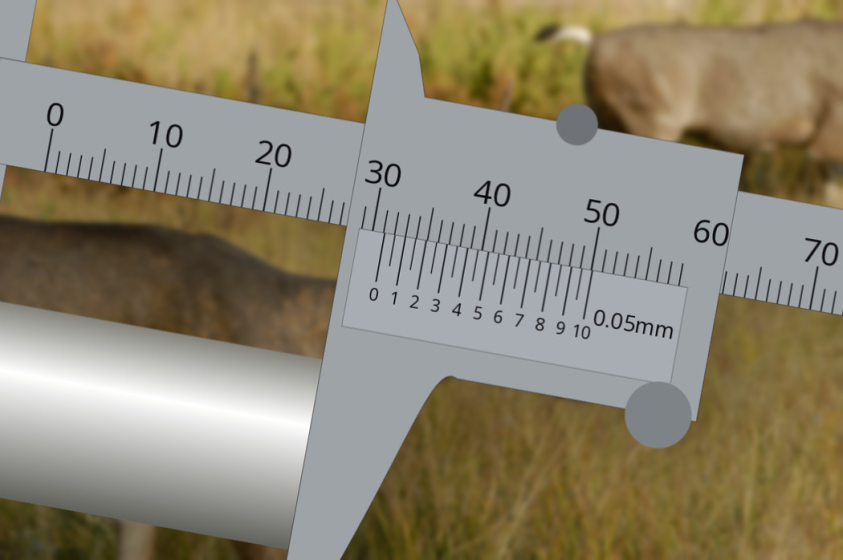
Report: 31.1 mm
